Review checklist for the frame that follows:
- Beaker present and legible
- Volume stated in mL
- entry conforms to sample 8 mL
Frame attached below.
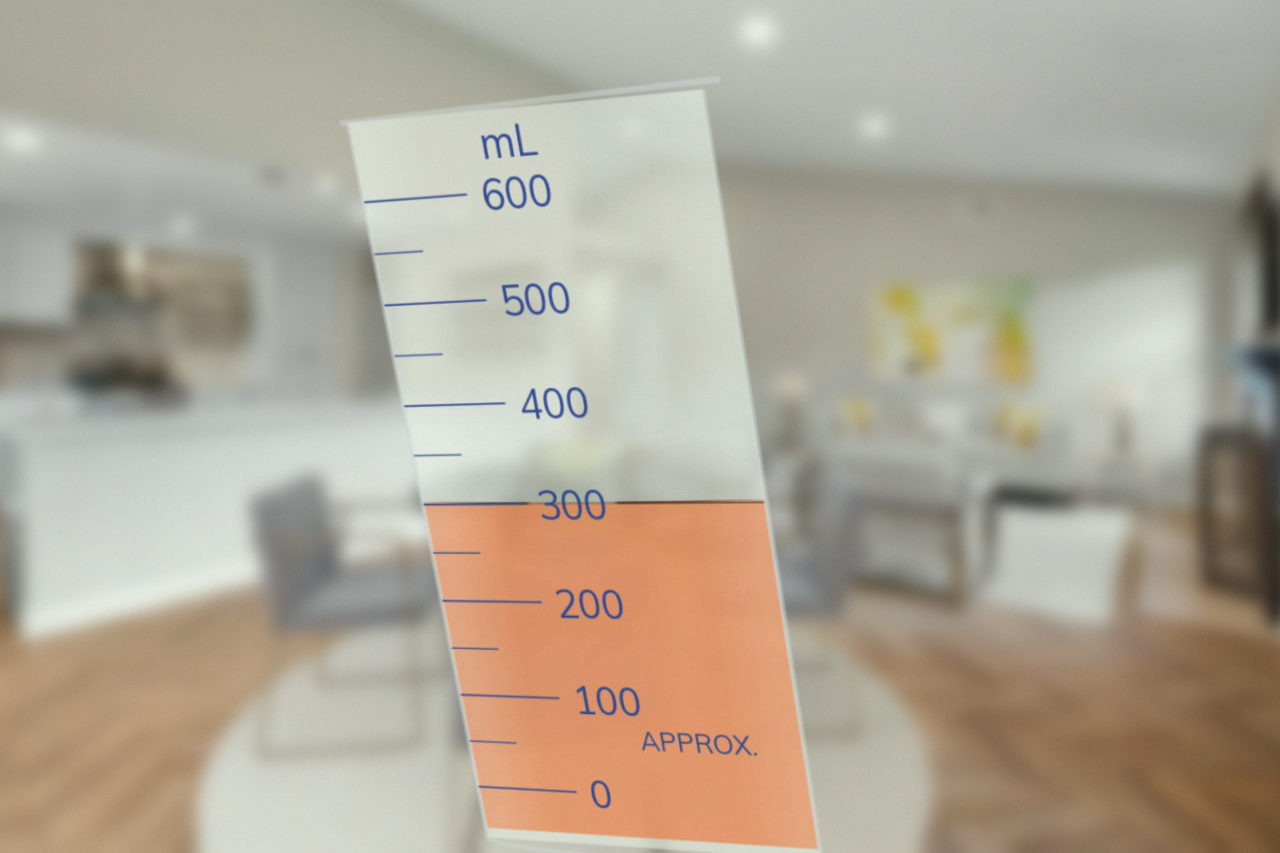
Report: 300 mL
